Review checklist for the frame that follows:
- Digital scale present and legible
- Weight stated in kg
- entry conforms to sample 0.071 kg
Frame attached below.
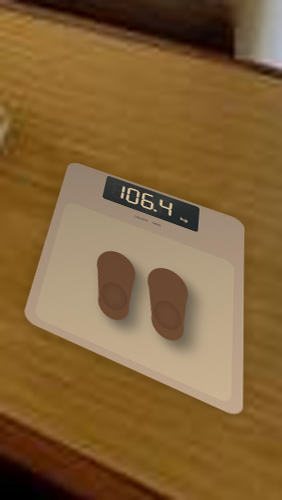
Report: 106.4 kg
